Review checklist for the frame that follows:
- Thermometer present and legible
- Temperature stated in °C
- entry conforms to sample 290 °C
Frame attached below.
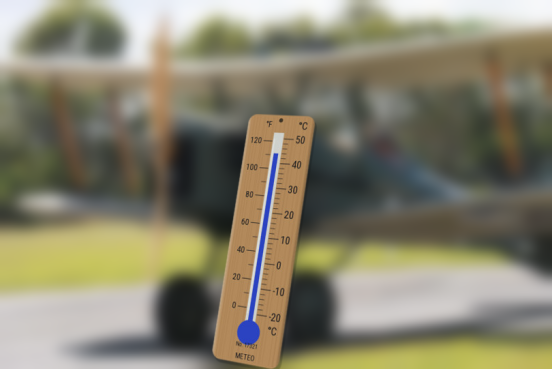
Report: 44 °C
